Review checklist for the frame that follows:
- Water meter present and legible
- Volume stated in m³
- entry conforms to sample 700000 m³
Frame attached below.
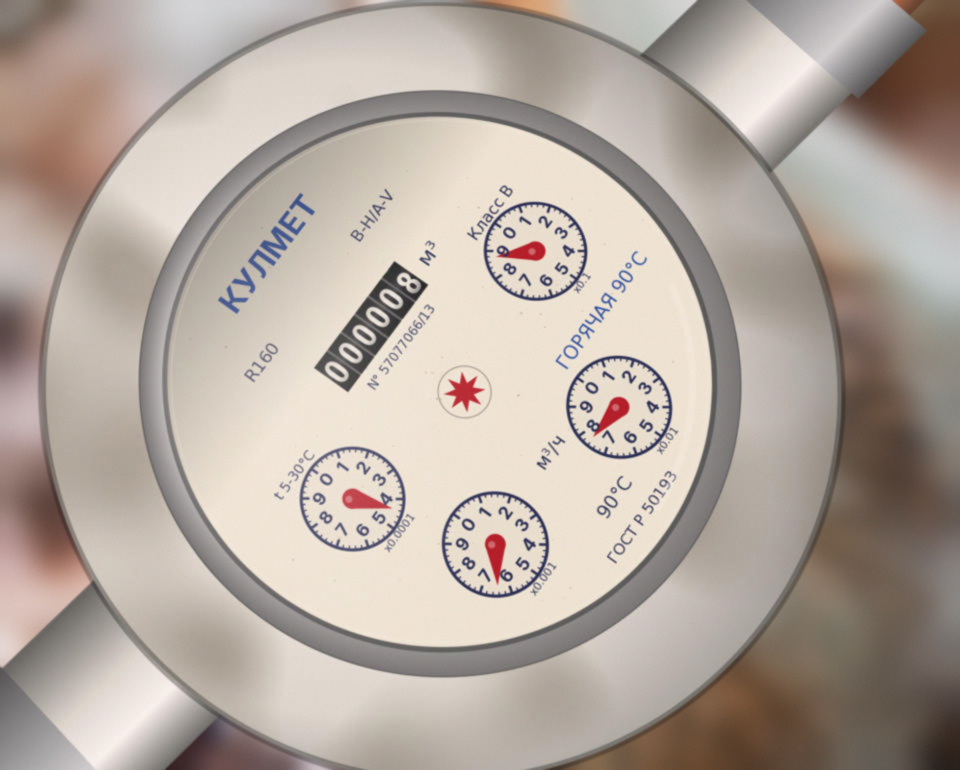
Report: 7.8764 m³
